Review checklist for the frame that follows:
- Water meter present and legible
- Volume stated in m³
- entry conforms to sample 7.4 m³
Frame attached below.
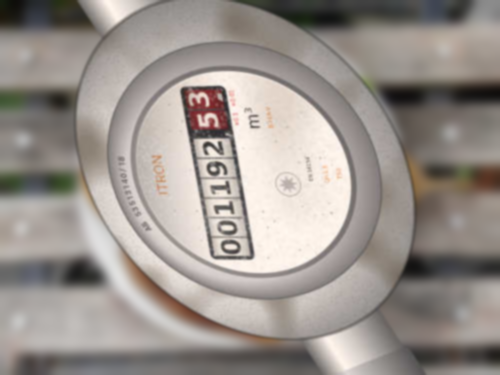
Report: 1192.53 m³
